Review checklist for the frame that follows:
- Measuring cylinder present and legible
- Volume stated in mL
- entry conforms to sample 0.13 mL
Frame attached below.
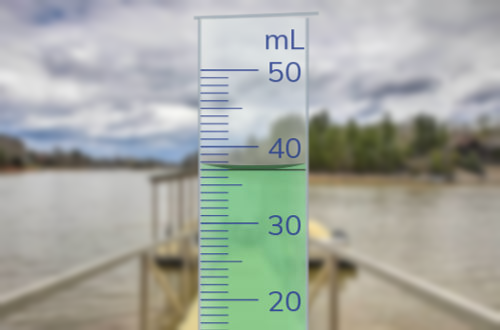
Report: 37 mL
